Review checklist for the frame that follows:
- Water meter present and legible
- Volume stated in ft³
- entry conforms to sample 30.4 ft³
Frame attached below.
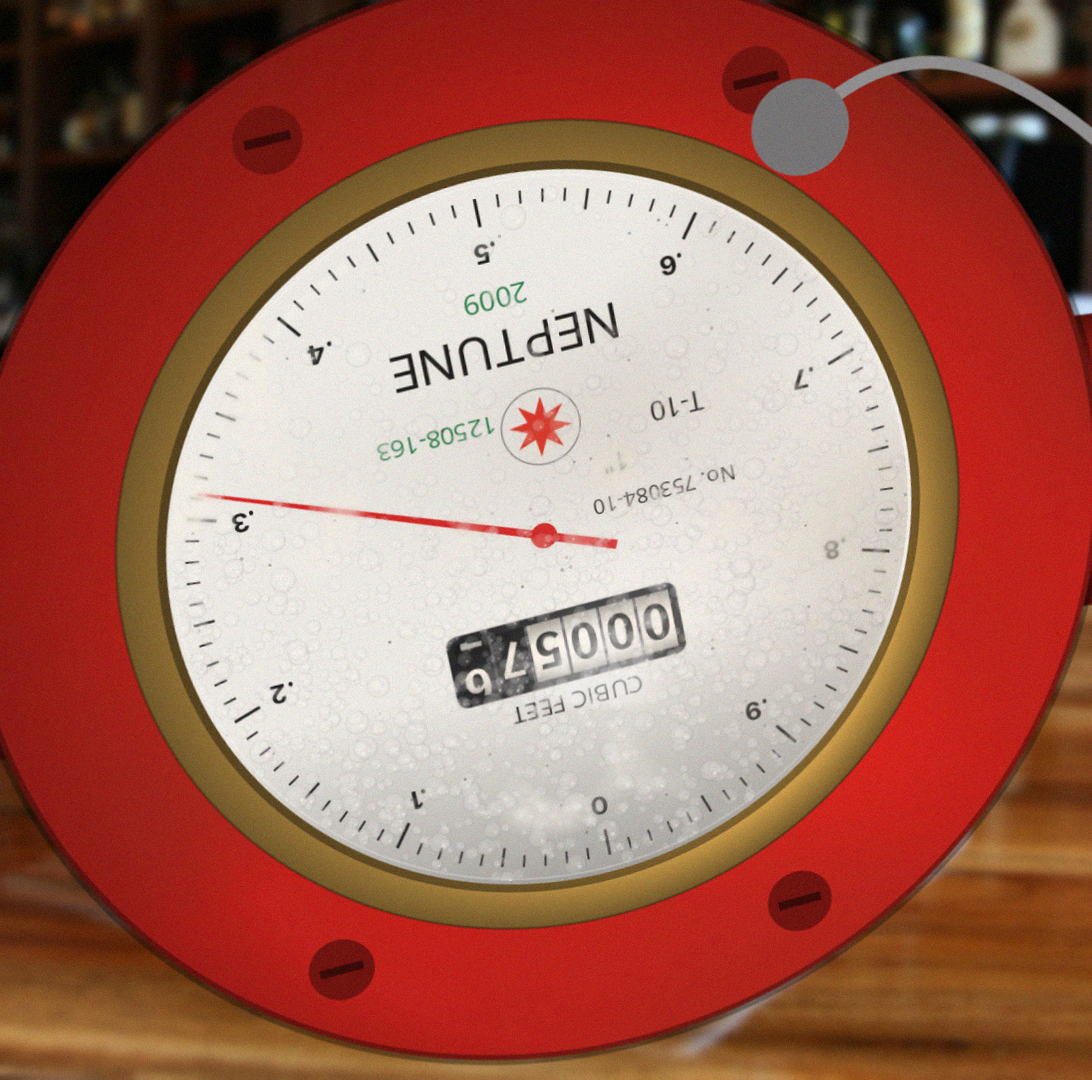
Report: 576.31 ft³
